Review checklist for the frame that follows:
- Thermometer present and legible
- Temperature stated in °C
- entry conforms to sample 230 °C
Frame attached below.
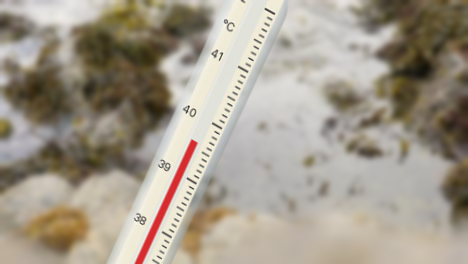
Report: 39.6 °C
